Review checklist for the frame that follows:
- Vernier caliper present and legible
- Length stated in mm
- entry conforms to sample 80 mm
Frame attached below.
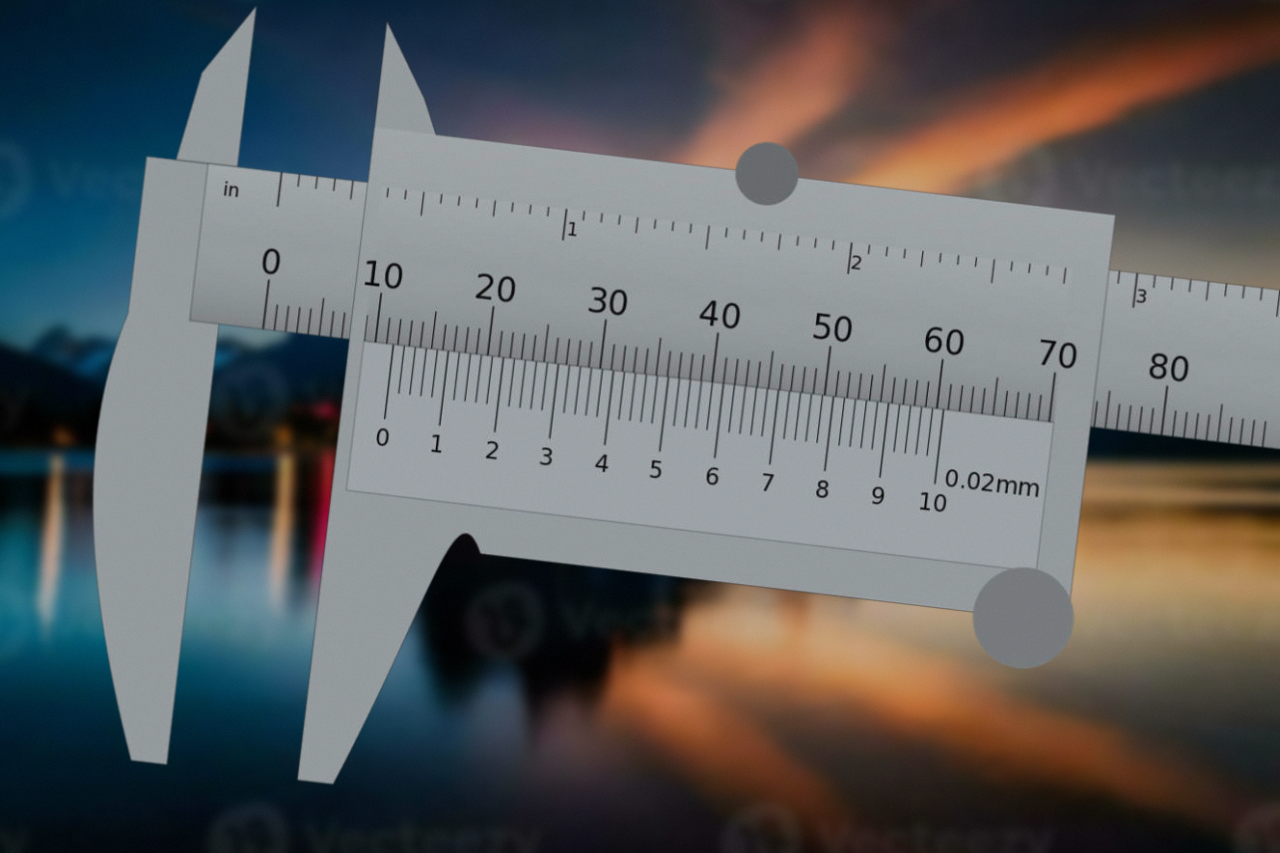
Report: 11.6 mm
